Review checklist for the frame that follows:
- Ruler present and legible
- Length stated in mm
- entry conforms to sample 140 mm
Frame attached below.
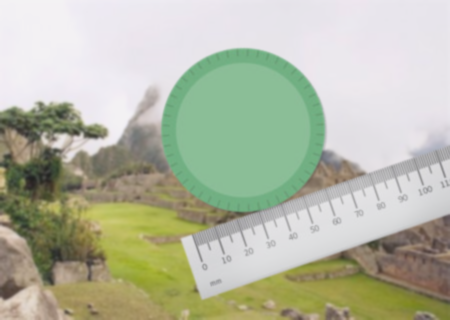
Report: 70 mm
